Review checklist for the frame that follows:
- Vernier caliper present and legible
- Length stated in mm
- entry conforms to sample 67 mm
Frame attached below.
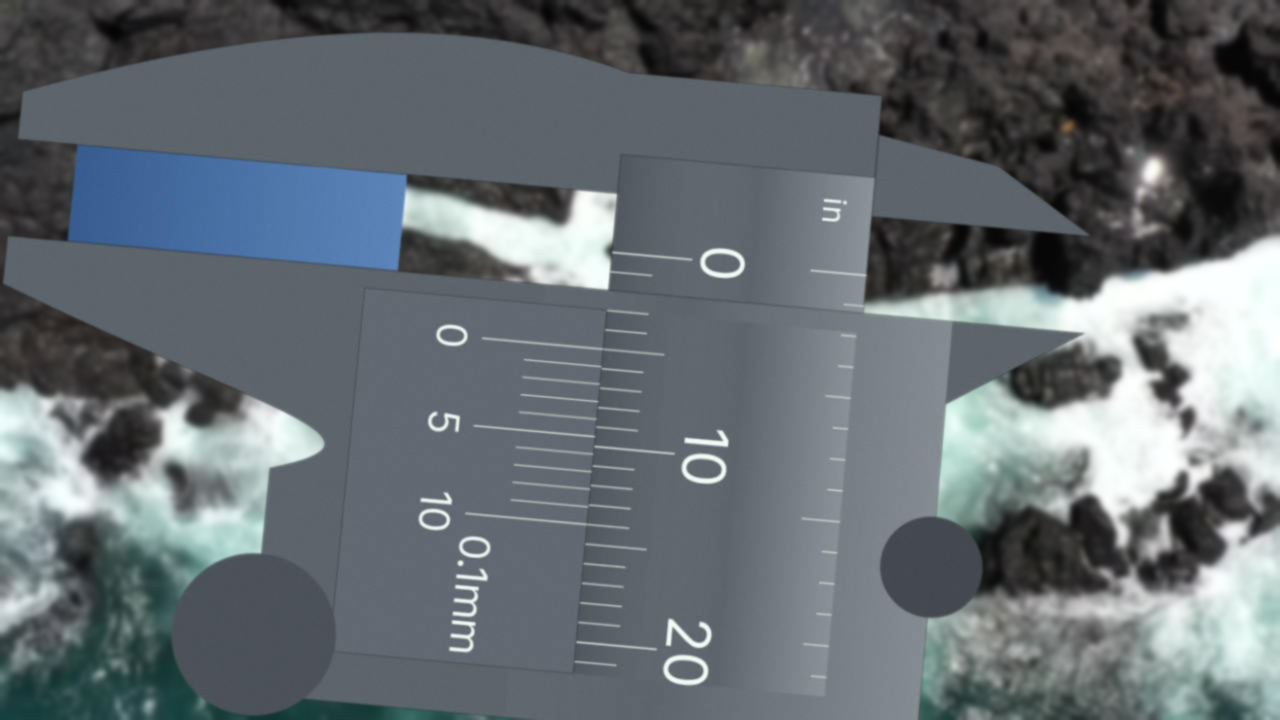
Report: 5.0 mm
